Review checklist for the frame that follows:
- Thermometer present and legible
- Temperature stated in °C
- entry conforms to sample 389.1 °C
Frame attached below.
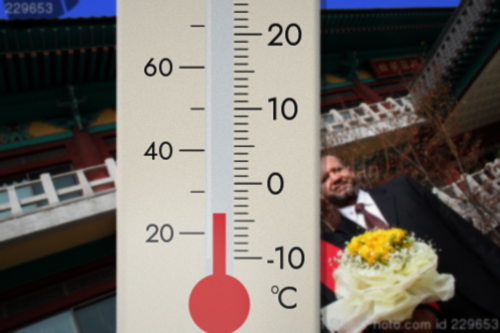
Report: -4 °C
